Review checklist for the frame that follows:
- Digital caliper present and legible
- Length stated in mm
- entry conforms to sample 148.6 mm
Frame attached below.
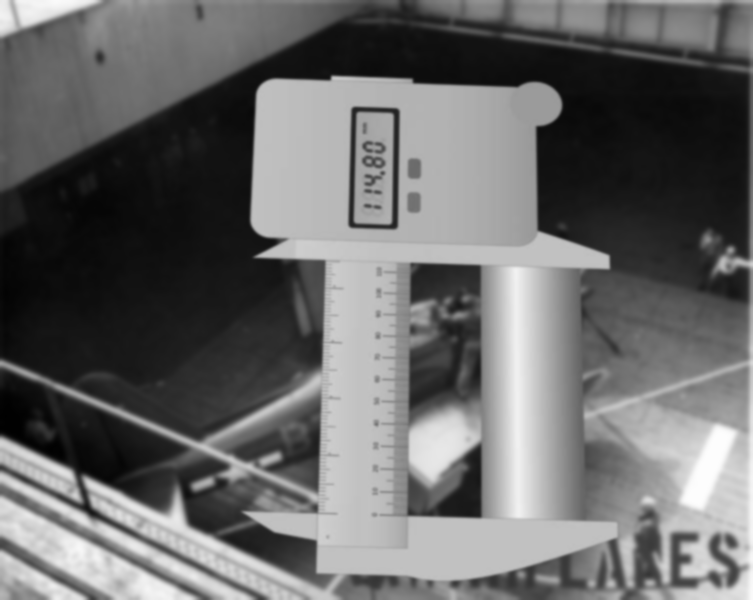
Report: 114.80 mm
